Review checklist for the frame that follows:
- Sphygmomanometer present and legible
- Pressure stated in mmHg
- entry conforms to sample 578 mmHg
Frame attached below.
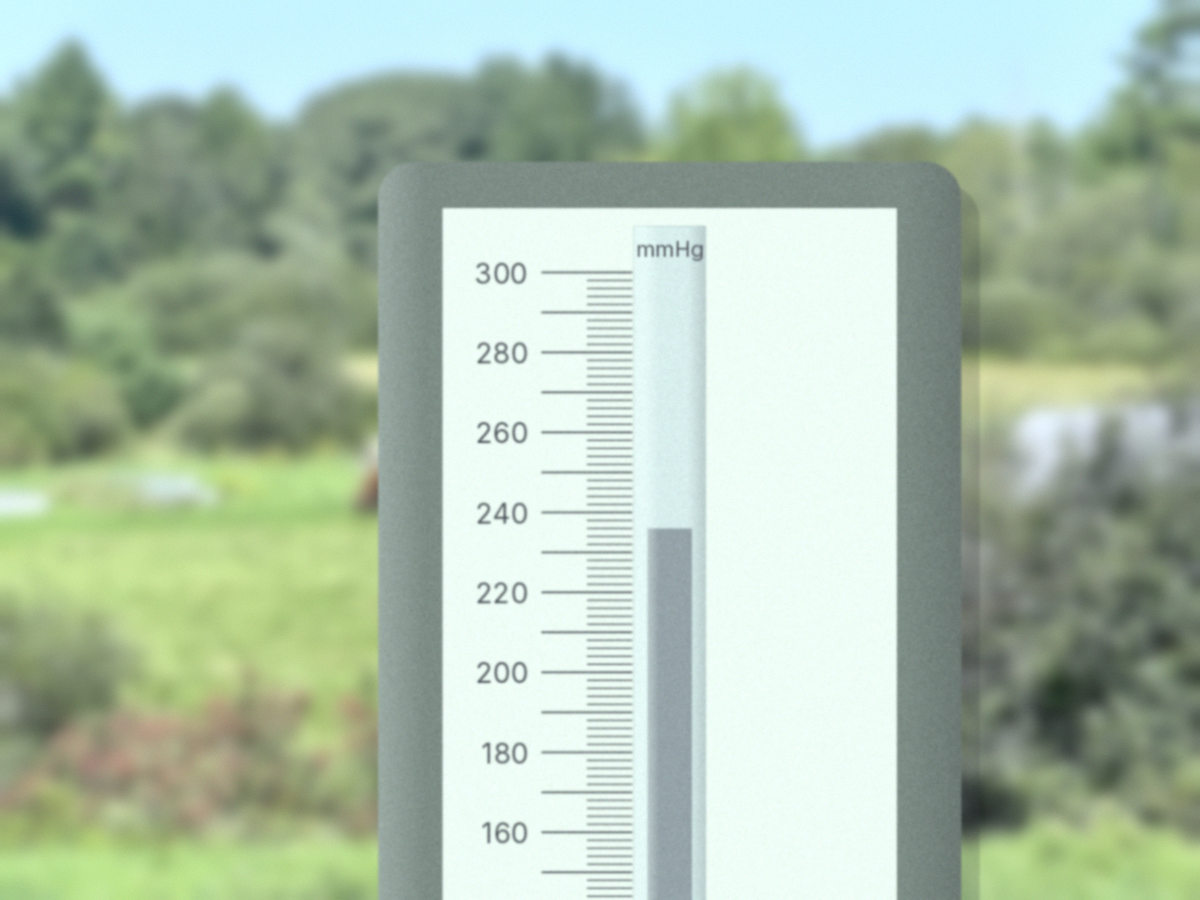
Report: 236 mmHg
